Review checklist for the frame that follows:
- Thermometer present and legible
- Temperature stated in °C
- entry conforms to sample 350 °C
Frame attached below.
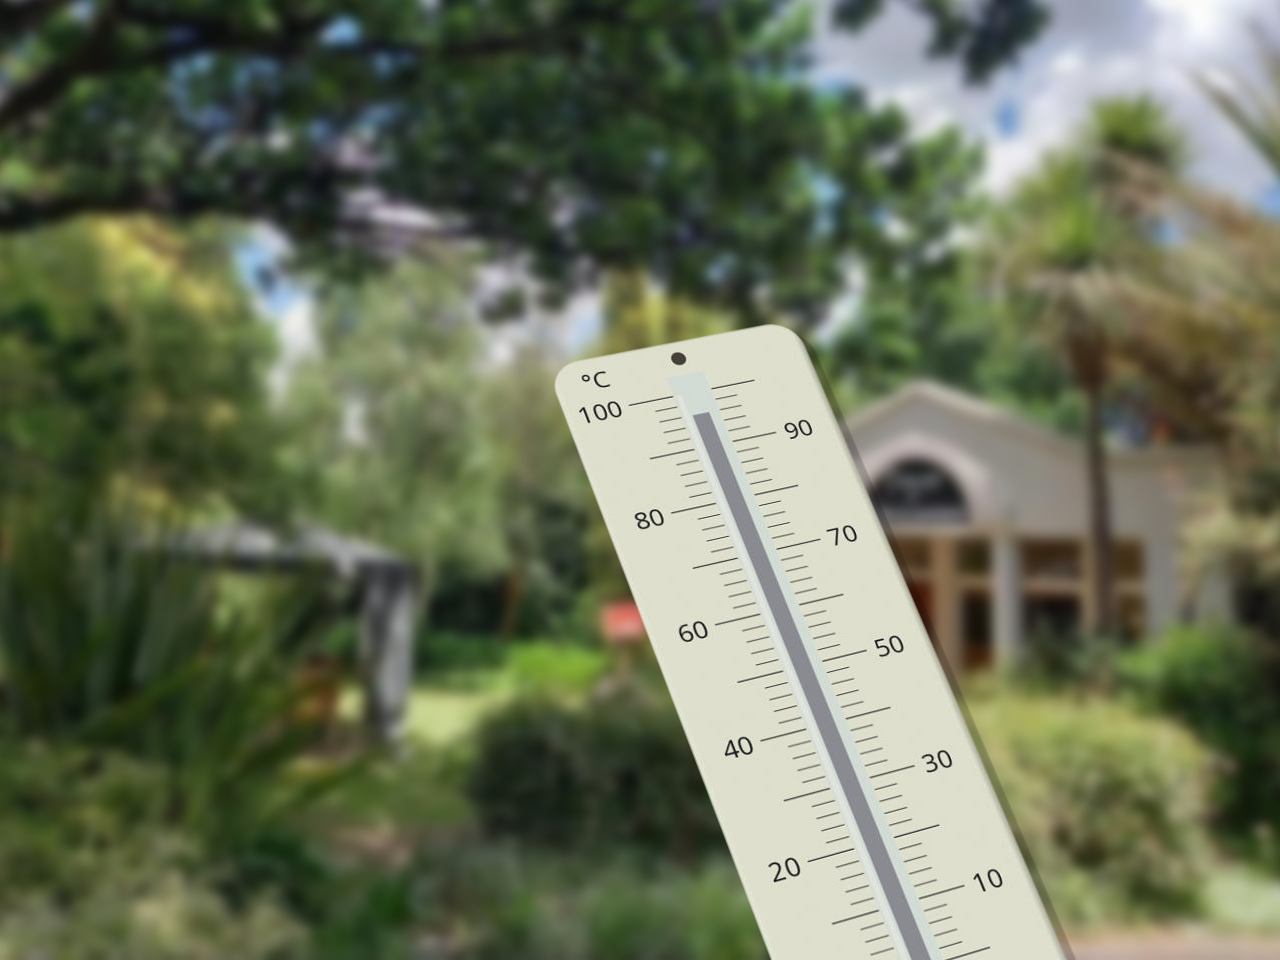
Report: 96 °C
